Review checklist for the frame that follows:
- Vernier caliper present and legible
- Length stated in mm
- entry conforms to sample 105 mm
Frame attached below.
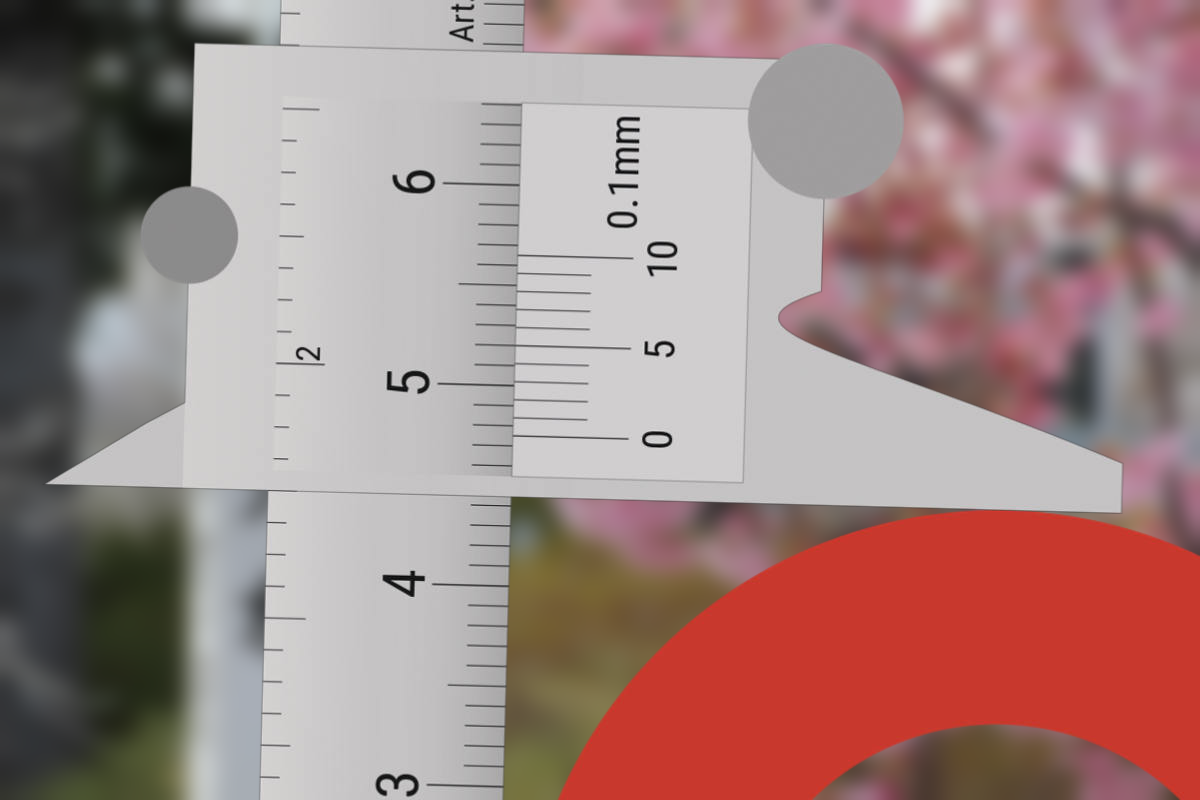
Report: 47.5 mm
